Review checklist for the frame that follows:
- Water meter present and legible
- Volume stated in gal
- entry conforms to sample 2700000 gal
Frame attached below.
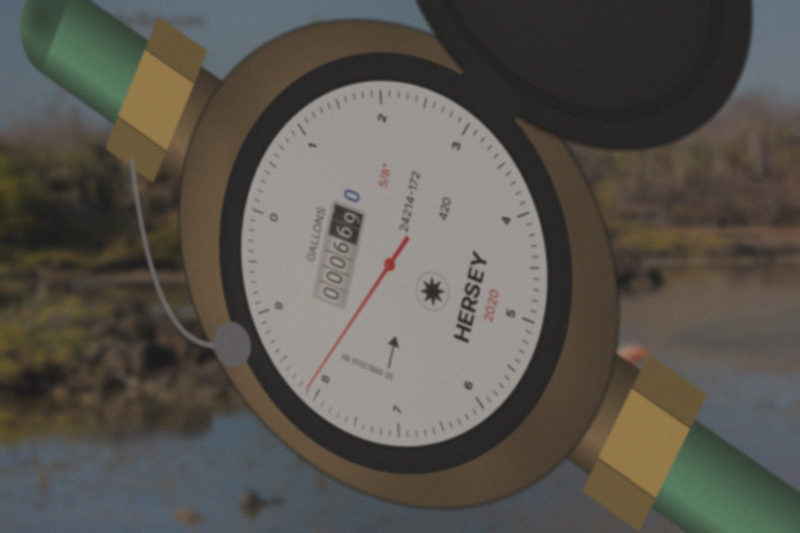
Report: 6688.1 gal
